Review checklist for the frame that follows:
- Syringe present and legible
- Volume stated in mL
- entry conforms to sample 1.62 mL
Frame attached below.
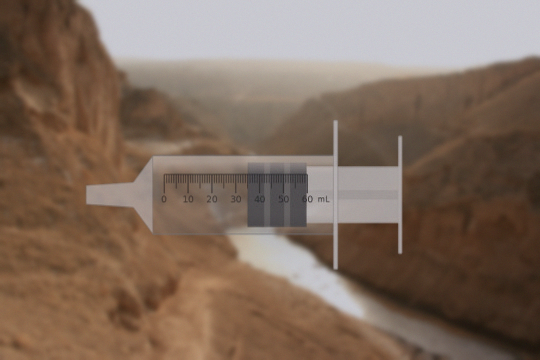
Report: 35 mL
